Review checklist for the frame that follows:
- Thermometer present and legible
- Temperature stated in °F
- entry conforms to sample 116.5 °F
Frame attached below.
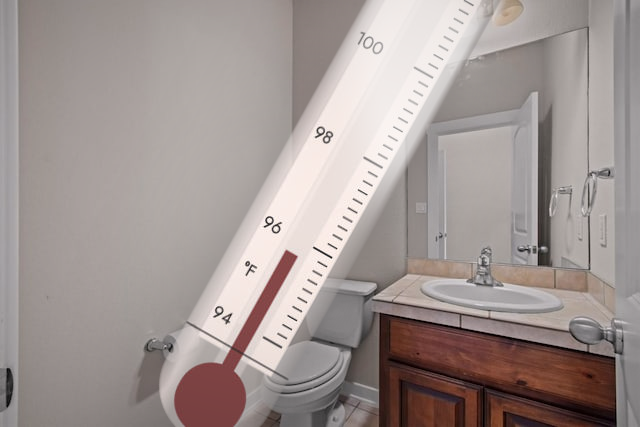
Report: 95.7 °F
